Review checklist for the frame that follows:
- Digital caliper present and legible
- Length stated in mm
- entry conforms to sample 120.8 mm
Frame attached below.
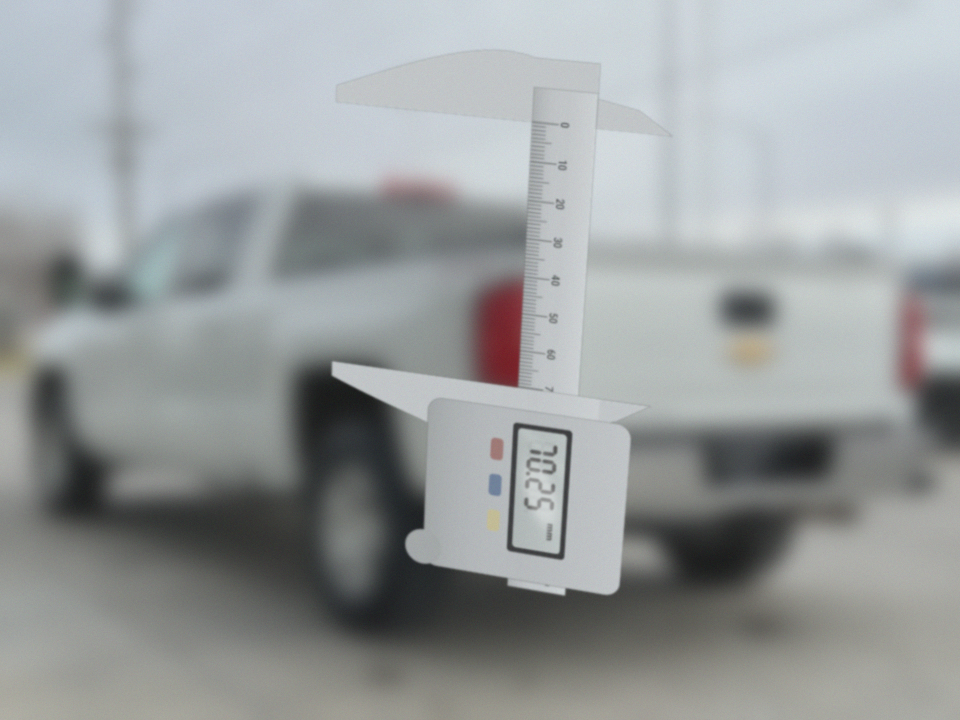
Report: 70.25 mm
